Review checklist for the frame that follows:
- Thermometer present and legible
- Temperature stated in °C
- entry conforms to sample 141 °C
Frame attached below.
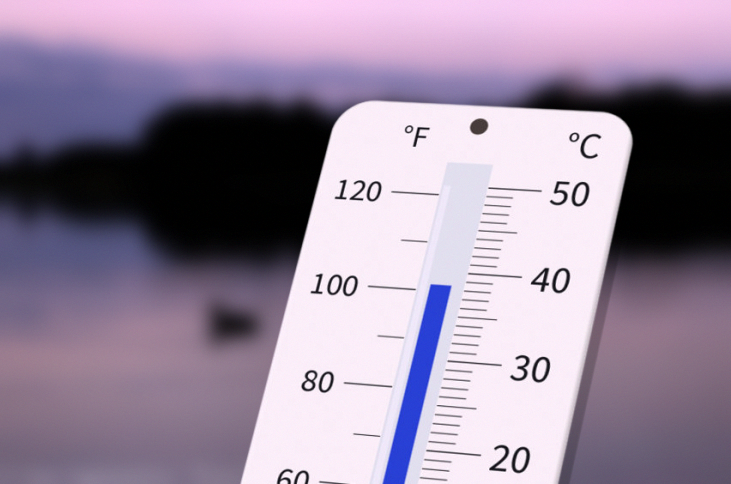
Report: 38.5 °C
